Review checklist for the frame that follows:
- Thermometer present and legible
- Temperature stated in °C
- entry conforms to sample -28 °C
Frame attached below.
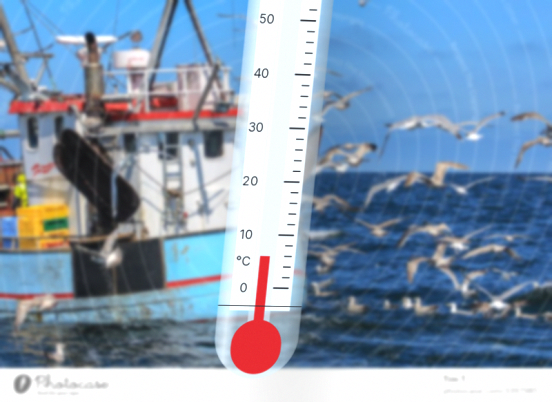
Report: 6 °C
